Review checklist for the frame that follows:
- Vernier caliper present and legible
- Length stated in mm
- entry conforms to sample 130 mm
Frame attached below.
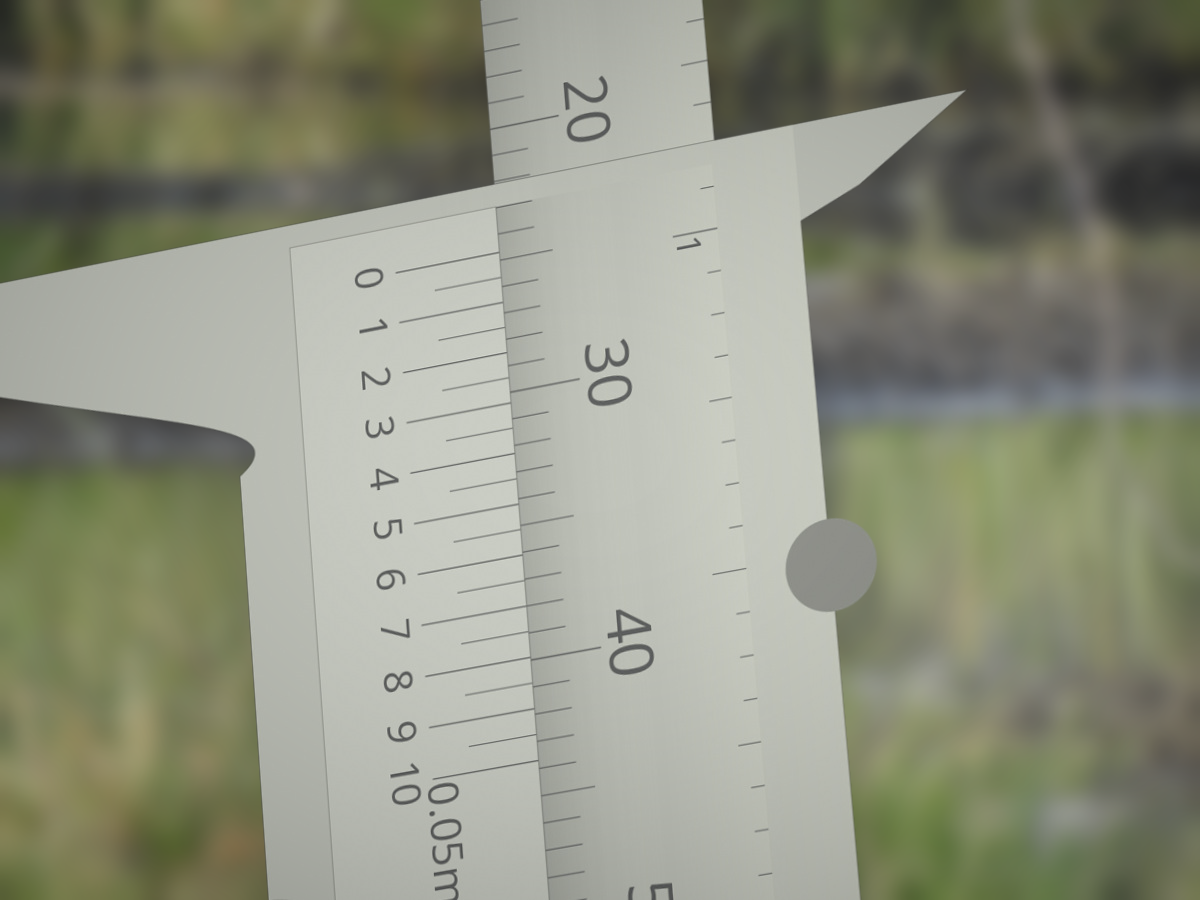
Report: 24.70 mm
